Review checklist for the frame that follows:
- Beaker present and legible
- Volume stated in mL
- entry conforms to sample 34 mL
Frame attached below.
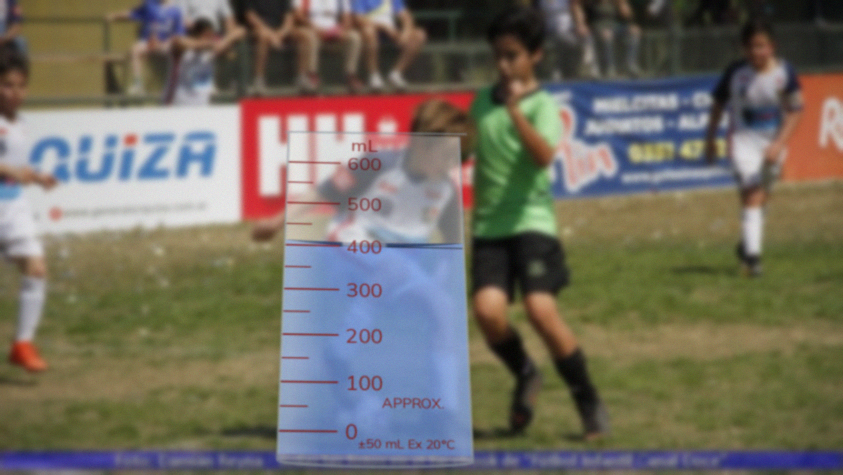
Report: 400 mL
